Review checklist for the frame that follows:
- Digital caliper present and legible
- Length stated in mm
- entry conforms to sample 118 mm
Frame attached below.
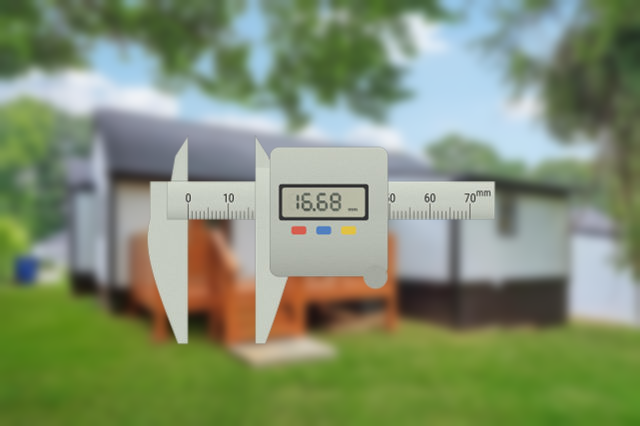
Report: 16.68 mm
